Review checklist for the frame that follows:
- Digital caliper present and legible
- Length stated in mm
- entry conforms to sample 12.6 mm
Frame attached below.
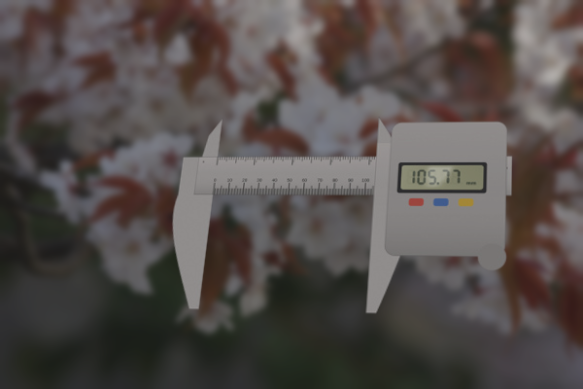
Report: 105.77 mm
